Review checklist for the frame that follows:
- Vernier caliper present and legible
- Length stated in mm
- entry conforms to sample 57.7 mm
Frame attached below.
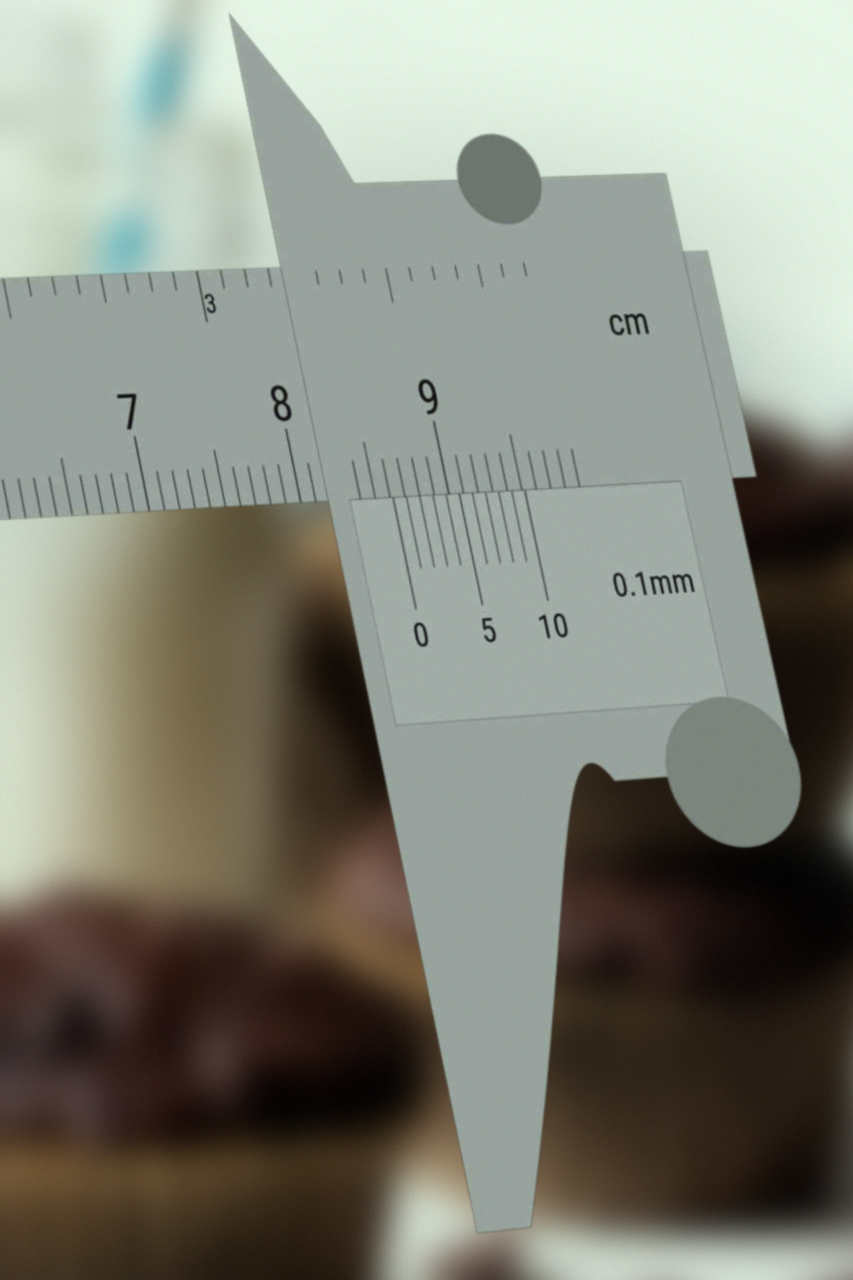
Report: 86.2 mm
